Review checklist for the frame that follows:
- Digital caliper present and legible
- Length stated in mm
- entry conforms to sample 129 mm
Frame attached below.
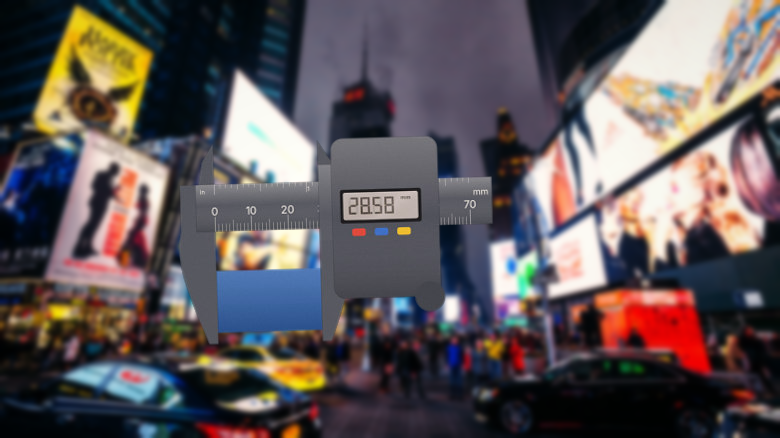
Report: 28.58 mm
